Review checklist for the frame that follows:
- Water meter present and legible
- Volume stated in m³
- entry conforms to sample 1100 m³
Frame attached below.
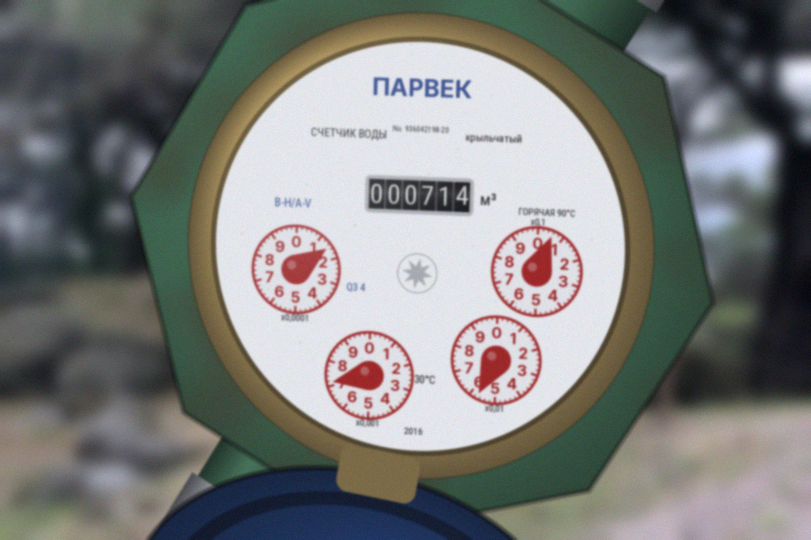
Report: 714.0571 m³
